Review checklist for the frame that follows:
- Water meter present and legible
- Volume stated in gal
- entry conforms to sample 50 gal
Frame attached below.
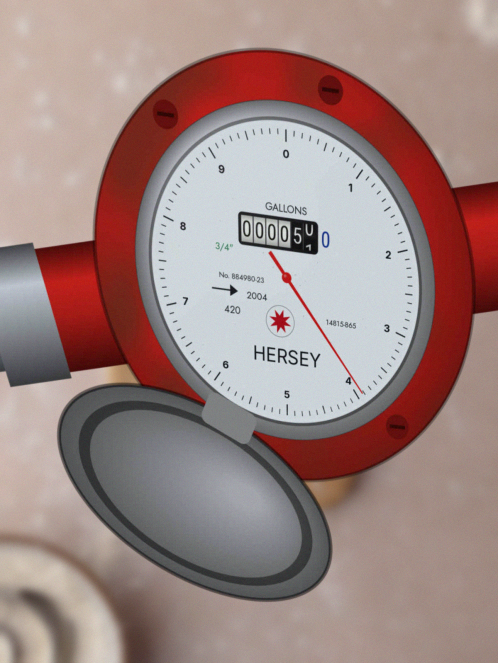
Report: 503.9 gal
